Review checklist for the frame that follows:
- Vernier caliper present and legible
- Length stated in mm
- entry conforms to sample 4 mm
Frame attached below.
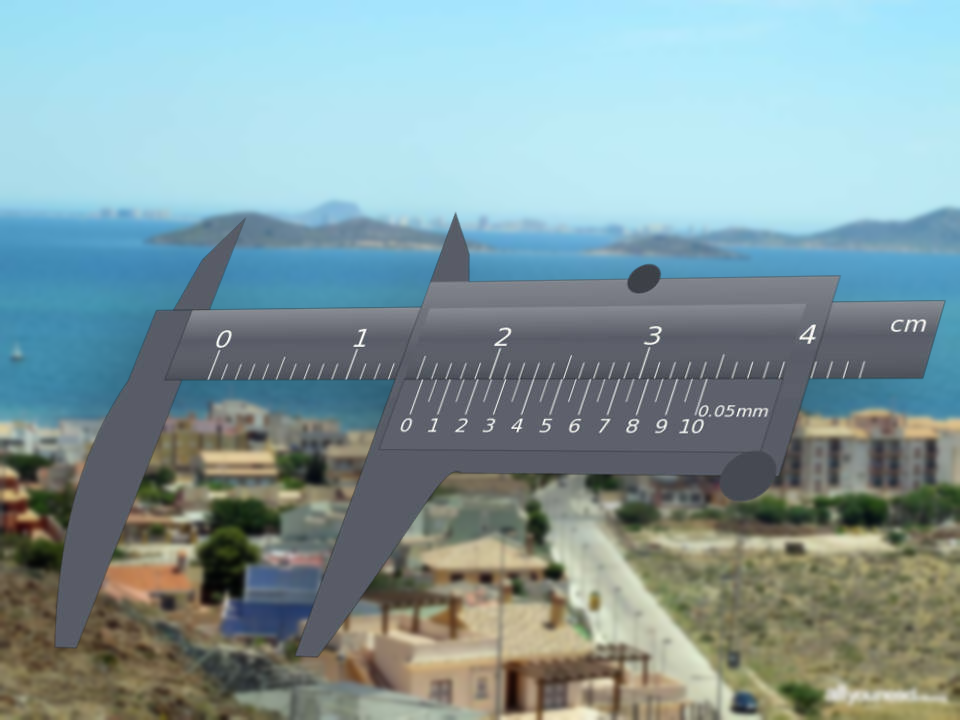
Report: 15.4 mm
